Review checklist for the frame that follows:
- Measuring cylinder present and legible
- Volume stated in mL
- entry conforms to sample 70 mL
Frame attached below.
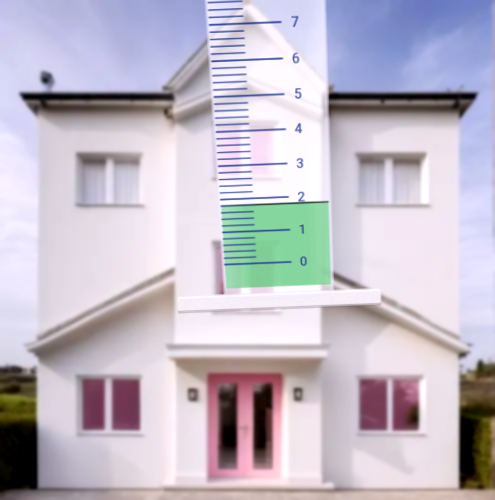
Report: 1.8 mL
